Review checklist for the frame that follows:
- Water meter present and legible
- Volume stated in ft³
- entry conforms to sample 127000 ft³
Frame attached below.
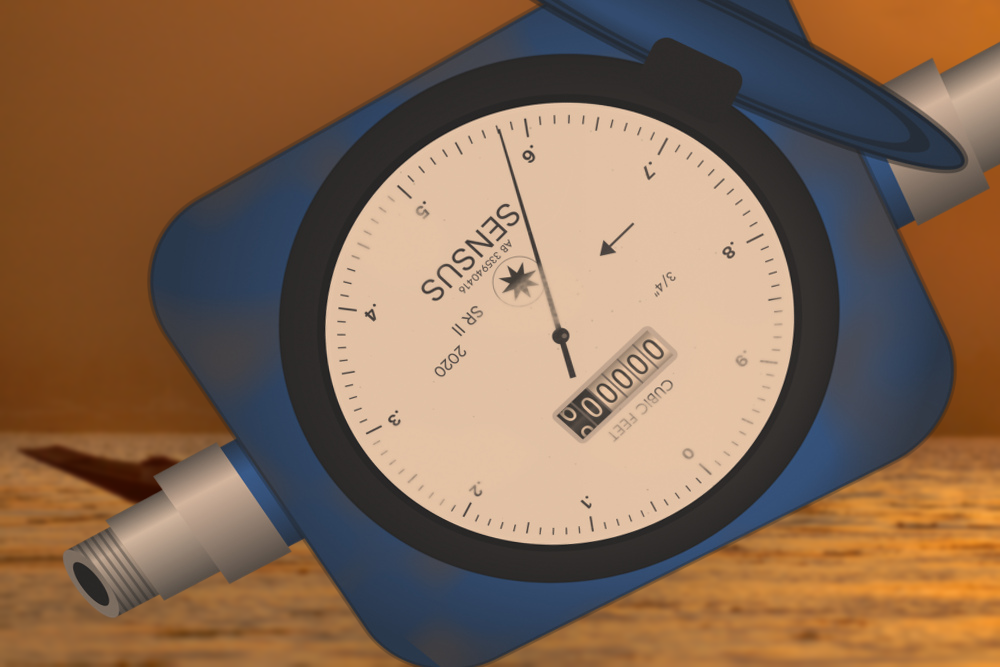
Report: 8.58 ft³
